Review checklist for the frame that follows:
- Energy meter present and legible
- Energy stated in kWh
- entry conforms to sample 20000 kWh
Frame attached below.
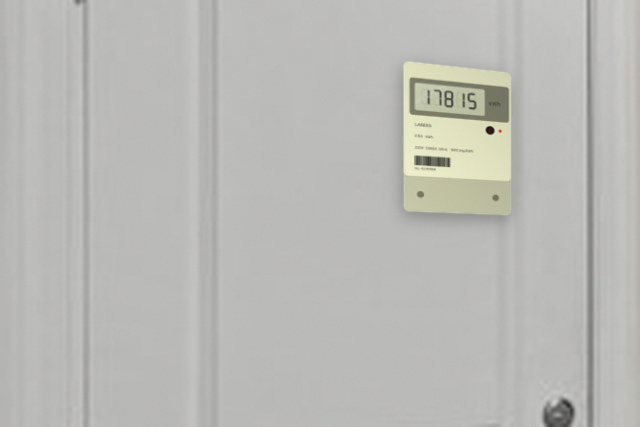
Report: 17815 kWh
